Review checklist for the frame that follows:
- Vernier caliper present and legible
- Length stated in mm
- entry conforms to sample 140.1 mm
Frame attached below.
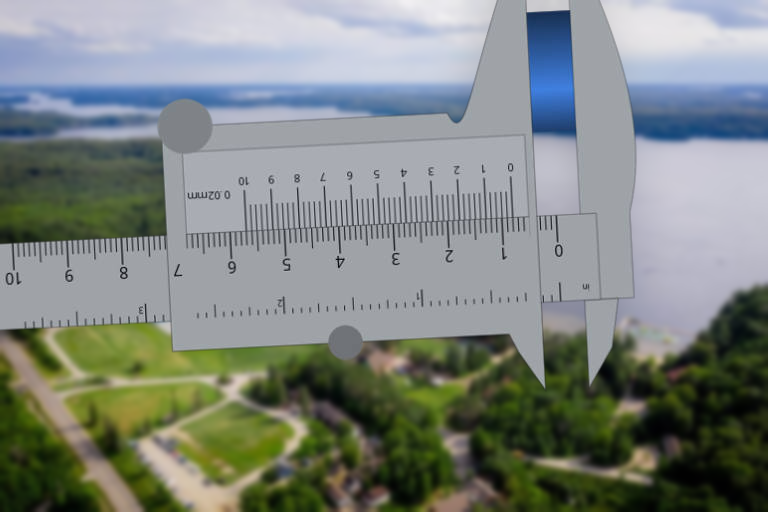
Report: 8.0 mm
